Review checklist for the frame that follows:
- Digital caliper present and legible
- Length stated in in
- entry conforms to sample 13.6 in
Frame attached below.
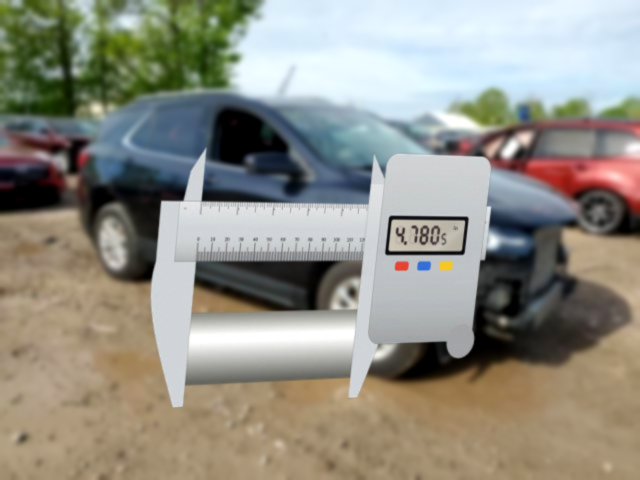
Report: 4.7805 in
